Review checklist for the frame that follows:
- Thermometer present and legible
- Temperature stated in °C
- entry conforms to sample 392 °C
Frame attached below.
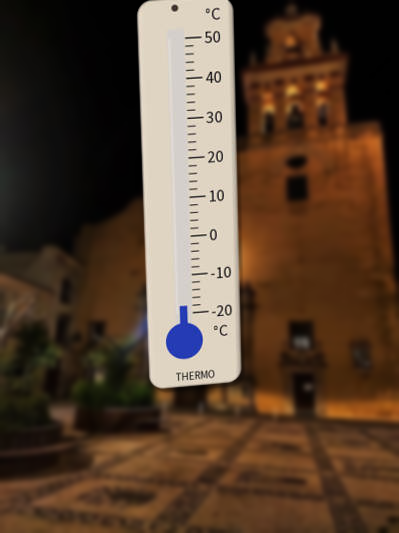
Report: -18 °C
